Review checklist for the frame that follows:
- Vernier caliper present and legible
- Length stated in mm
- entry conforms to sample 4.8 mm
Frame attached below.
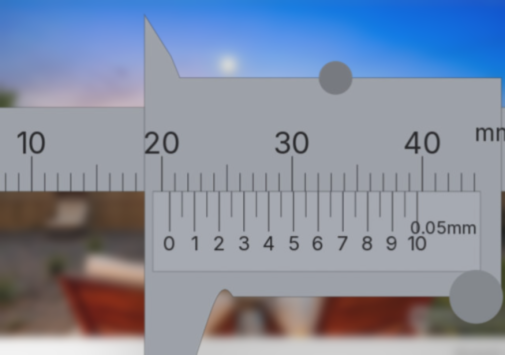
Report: 20.6 mm
